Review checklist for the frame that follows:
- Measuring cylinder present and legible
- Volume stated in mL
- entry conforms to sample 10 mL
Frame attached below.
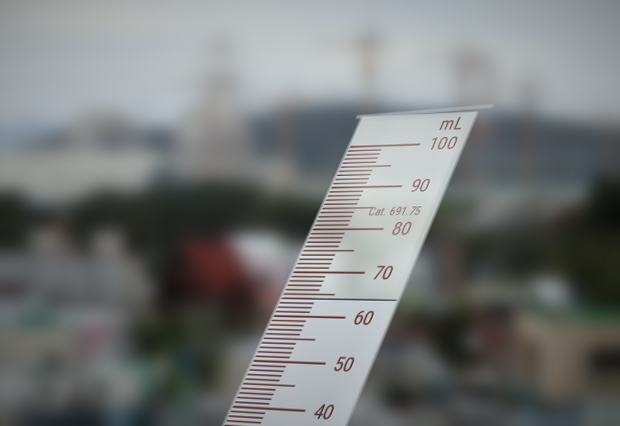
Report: 64 mL
